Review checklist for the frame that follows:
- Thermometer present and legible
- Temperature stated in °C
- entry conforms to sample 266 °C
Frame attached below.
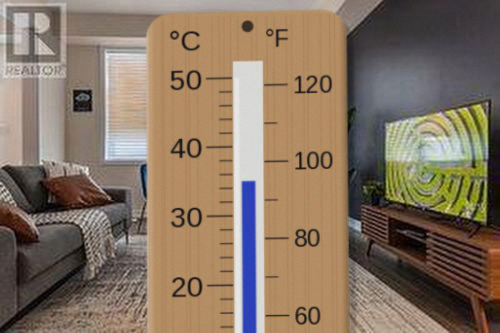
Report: 35 °C
